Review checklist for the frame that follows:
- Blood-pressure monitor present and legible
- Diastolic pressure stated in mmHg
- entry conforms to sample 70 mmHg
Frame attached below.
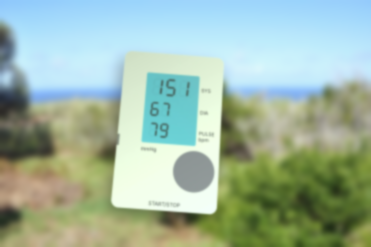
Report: 67 mmHg
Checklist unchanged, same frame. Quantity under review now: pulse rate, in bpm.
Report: 79 bpm
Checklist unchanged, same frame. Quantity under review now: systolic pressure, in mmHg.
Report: 151 mmHg
